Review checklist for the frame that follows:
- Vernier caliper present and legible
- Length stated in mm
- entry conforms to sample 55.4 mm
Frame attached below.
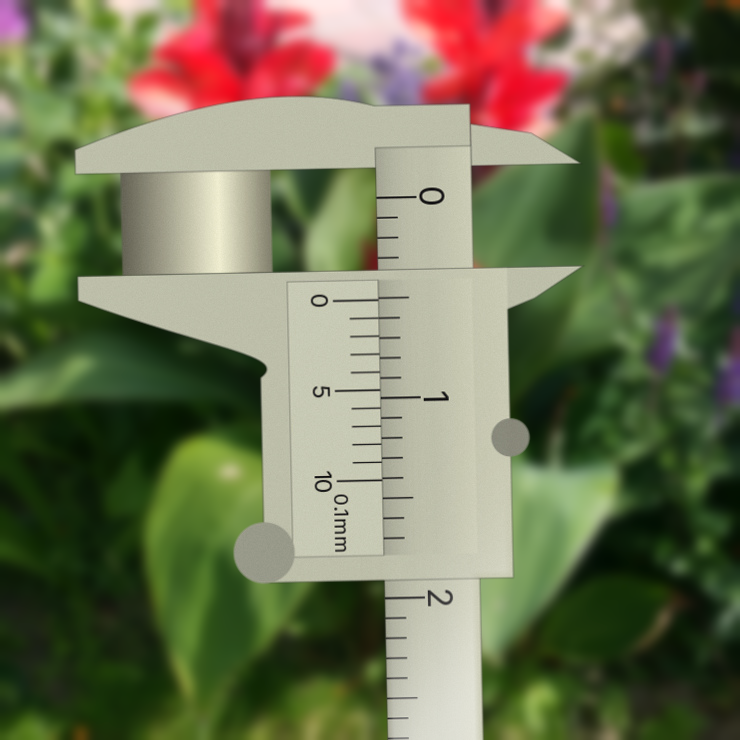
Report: 5.1 mm
